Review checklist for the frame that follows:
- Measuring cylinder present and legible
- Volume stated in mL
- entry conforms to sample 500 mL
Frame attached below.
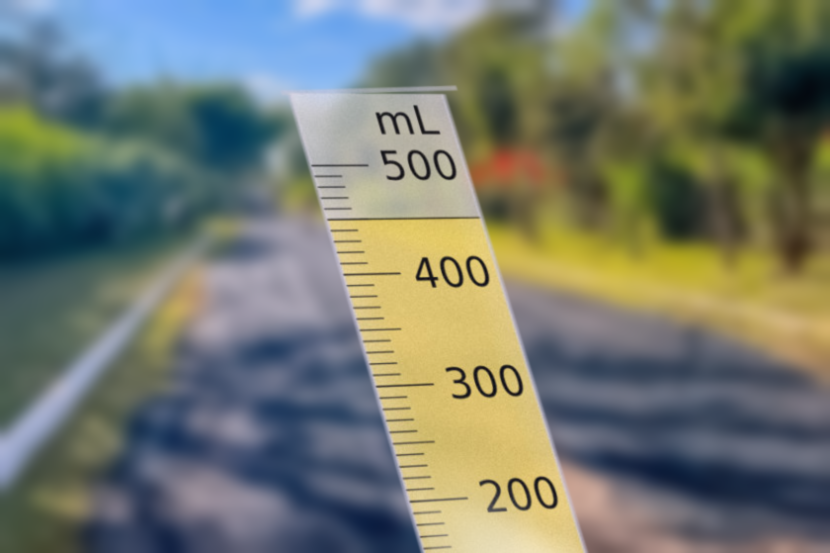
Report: 450 mL
